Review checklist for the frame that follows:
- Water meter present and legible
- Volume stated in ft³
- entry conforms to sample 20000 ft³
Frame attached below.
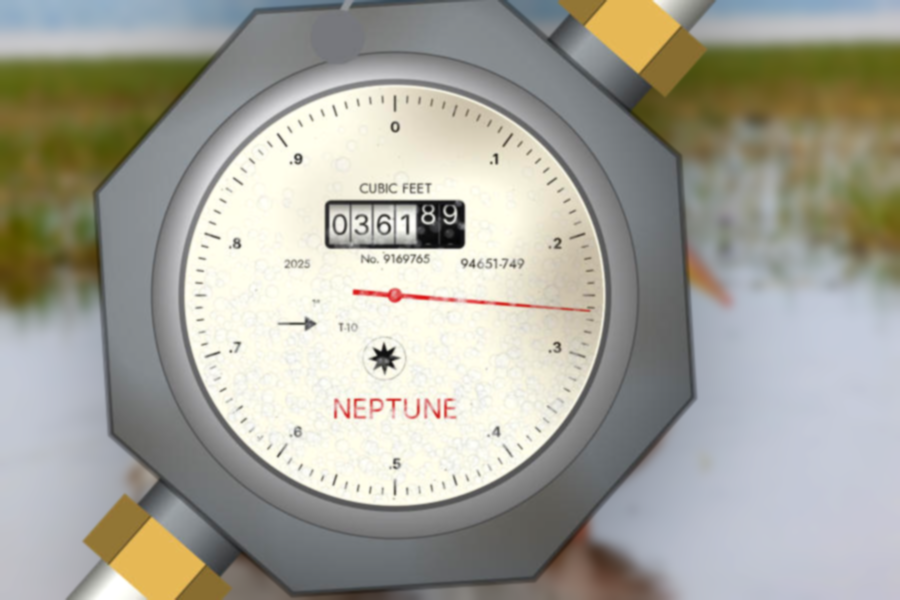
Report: 36189.26 ft³
